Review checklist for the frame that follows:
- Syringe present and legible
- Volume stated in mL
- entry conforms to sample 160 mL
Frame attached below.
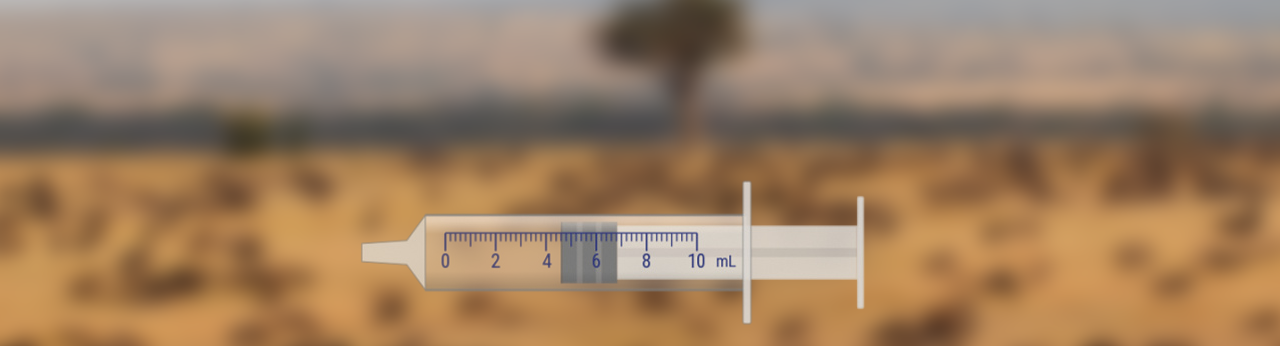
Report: 4.6 mL
